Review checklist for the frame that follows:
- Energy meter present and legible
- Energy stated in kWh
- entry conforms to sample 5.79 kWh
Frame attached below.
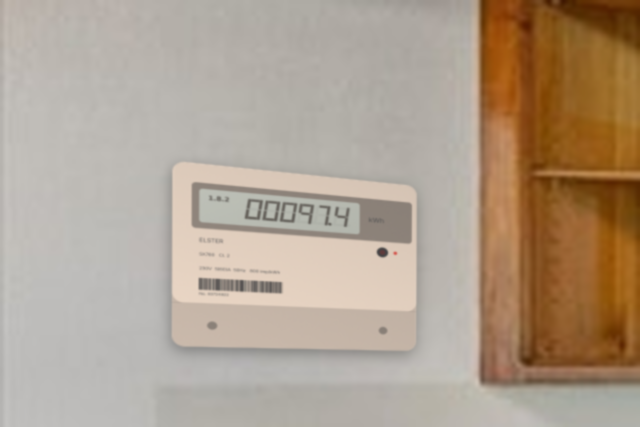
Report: 97.4 kWh
